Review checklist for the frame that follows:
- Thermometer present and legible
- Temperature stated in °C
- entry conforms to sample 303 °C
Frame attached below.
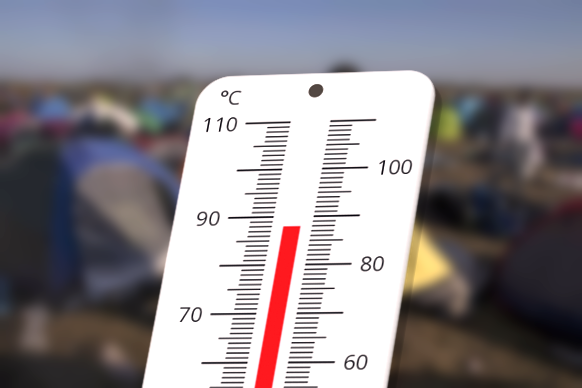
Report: 88 °C
